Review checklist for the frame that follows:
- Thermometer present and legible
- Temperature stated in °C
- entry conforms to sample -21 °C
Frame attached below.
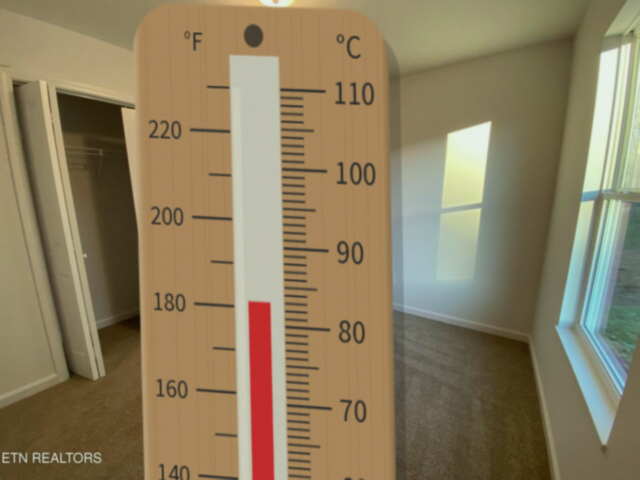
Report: 83 °C
